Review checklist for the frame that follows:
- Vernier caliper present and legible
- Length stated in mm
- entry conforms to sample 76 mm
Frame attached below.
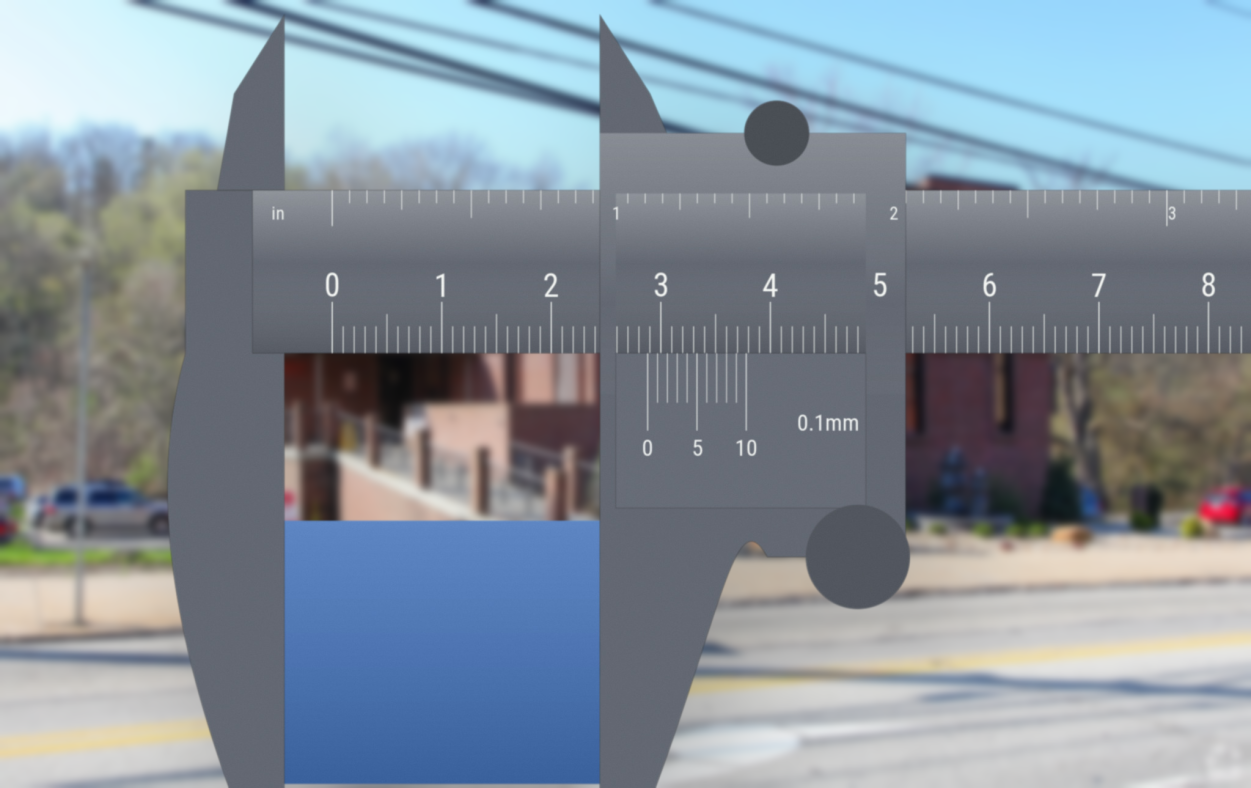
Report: 28.8 mm
